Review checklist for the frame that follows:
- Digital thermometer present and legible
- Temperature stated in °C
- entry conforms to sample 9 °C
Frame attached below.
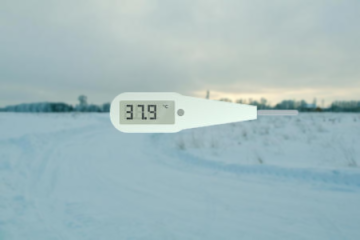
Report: 37.9 °C
